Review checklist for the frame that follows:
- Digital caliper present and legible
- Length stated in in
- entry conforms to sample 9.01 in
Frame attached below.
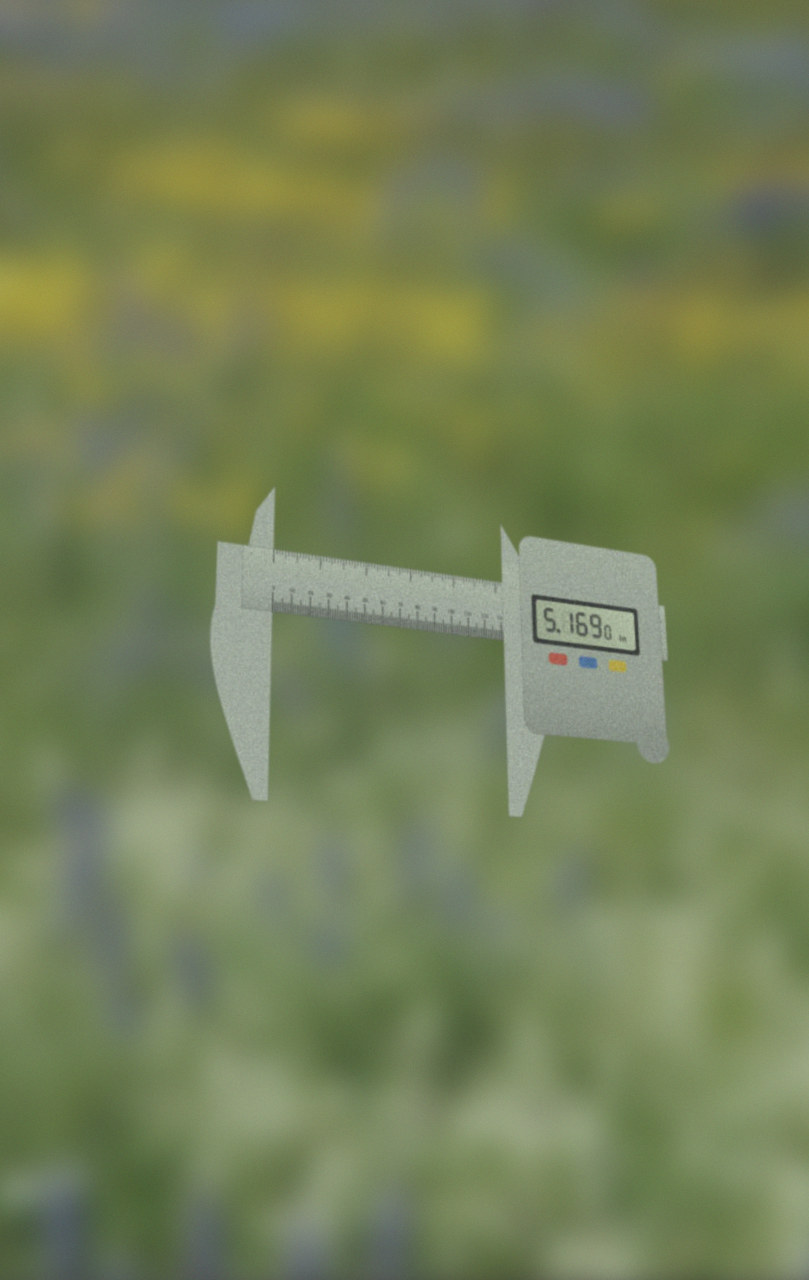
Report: 5.1690 in
